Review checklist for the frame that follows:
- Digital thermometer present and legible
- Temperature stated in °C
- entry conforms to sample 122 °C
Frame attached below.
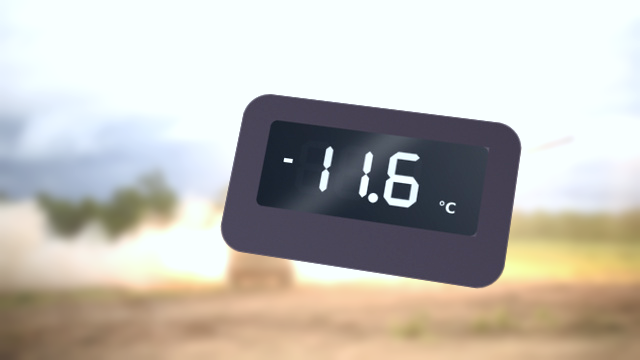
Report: -11.6 °C
